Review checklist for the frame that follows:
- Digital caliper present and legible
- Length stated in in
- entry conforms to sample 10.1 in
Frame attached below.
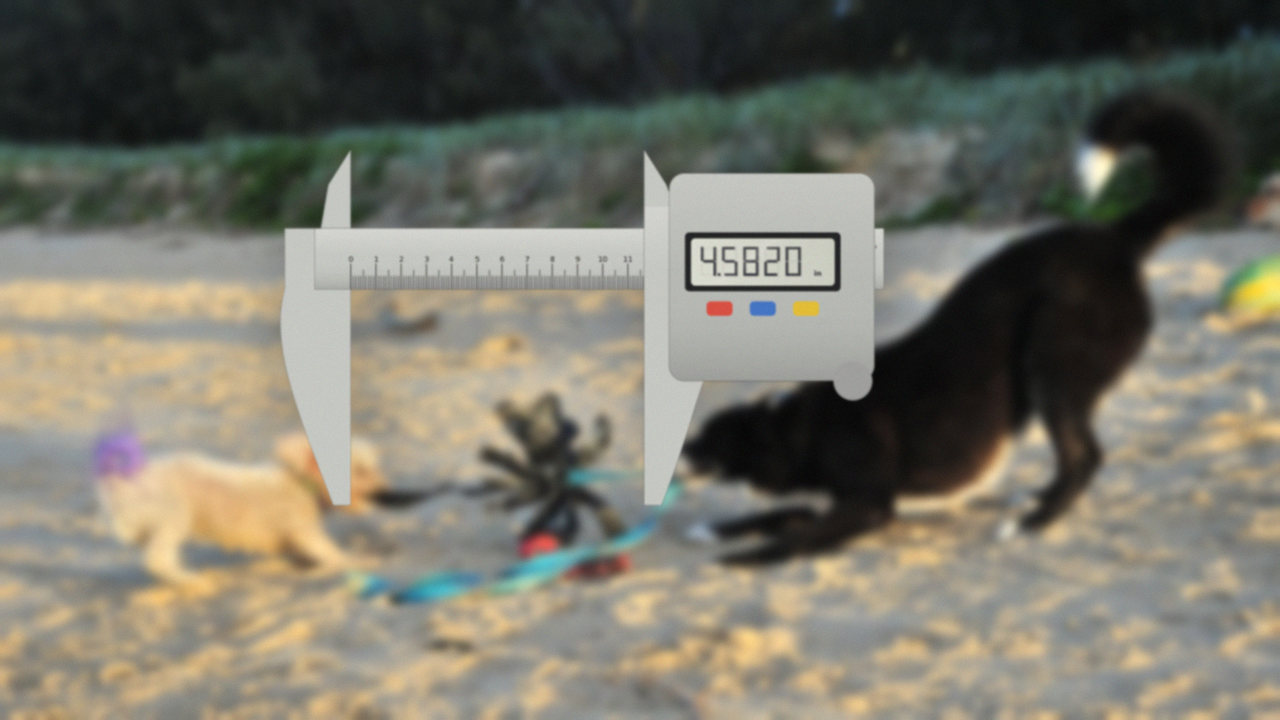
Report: 4.5820 in
